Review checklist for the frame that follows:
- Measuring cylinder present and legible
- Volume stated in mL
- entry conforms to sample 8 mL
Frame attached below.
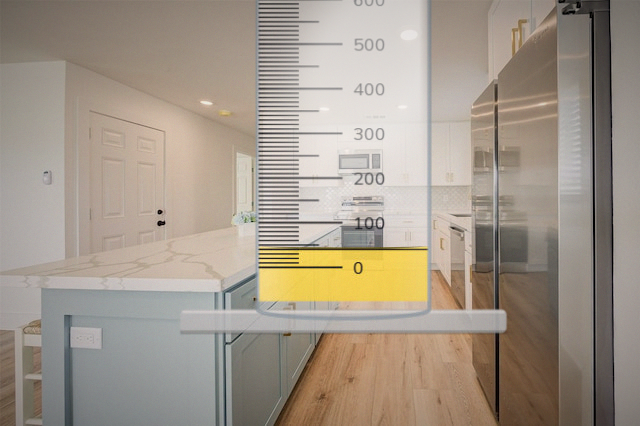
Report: 40 mL
